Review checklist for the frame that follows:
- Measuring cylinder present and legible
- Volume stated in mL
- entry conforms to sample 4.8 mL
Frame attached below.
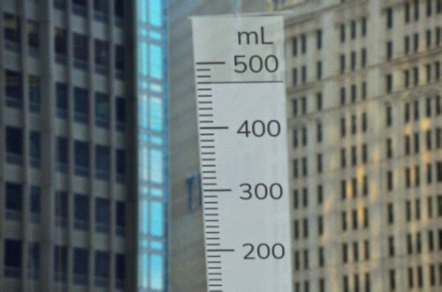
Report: 470 mL
